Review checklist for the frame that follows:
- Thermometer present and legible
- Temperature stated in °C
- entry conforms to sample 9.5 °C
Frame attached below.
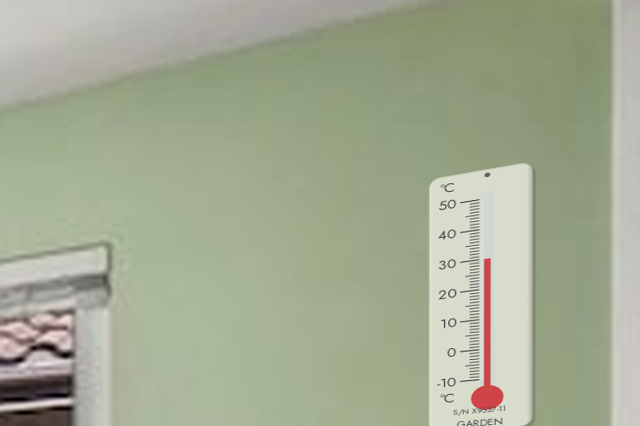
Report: 30 °C
